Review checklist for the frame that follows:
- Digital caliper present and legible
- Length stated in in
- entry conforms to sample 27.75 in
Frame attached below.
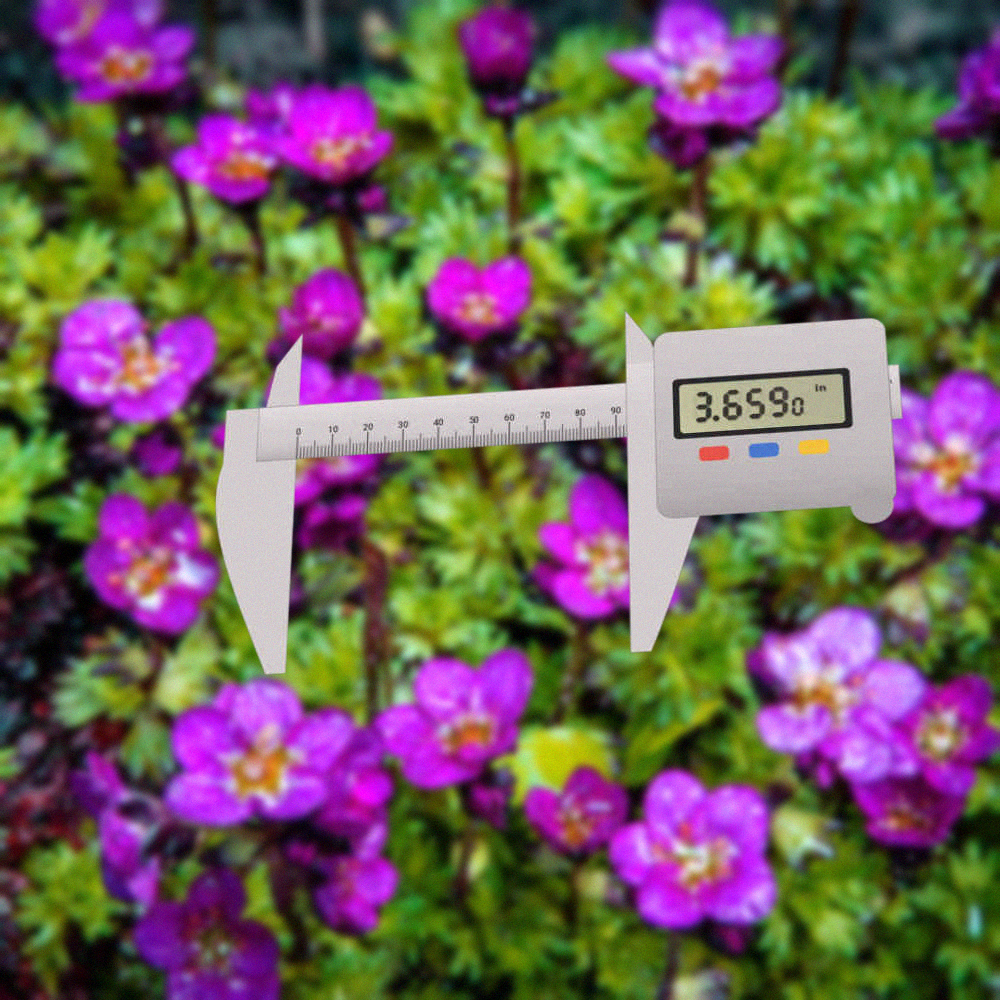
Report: 3.6590 in
